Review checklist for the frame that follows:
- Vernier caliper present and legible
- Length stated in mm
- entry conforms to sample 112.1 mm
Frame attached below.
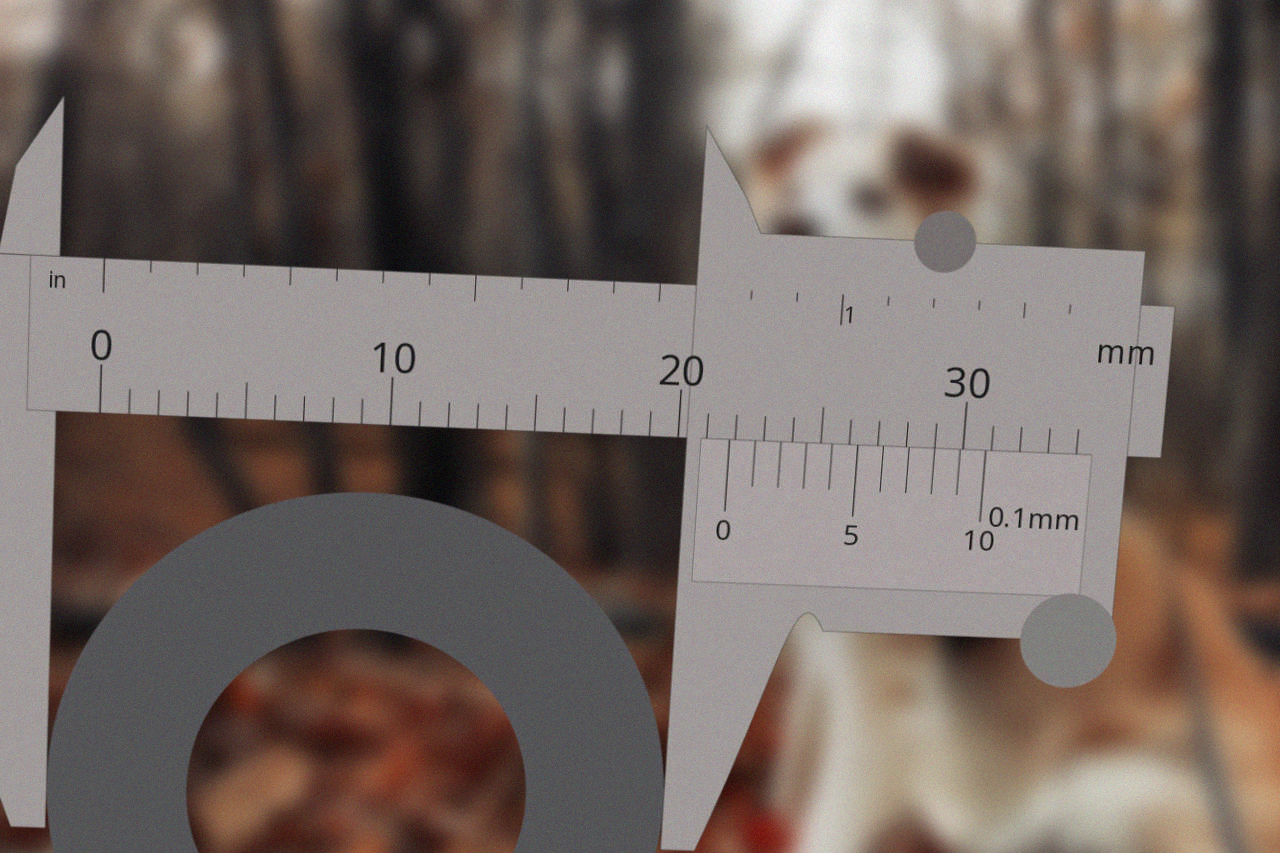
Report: 21.8 mm
